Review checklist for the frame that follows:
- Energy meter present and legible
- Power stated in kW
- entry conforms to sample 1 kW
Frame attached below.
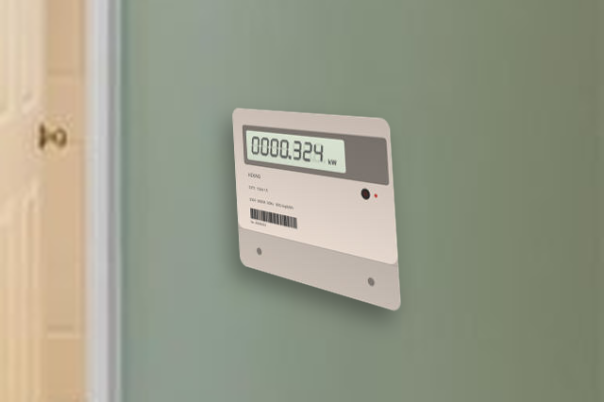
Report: 0.324 kW
